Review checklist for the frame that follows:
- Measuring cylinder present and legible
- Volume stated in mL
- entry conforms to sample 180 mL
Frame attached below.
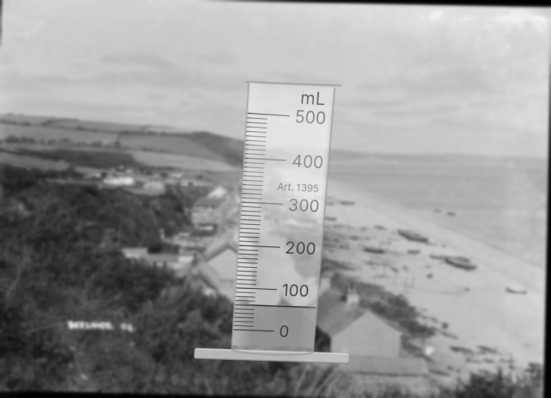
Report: 60 mL
